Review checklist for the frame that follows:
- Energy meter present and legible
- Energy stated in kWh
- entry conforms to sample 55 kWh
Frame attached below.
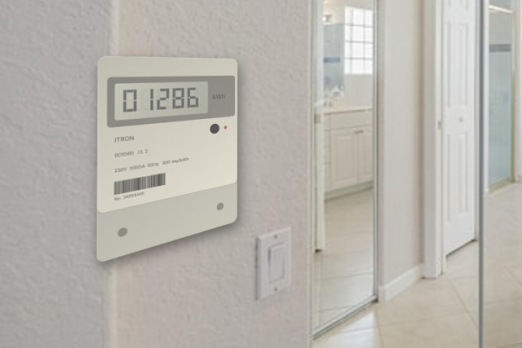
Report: 1286 kWh
